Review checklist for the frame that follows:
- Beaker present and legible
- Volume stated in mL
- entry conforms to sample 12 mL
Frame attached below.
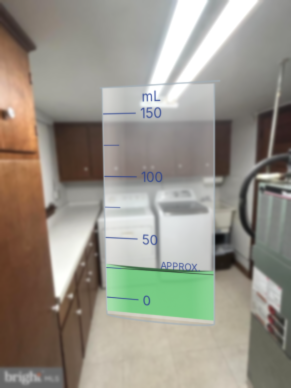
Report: 25 mL
